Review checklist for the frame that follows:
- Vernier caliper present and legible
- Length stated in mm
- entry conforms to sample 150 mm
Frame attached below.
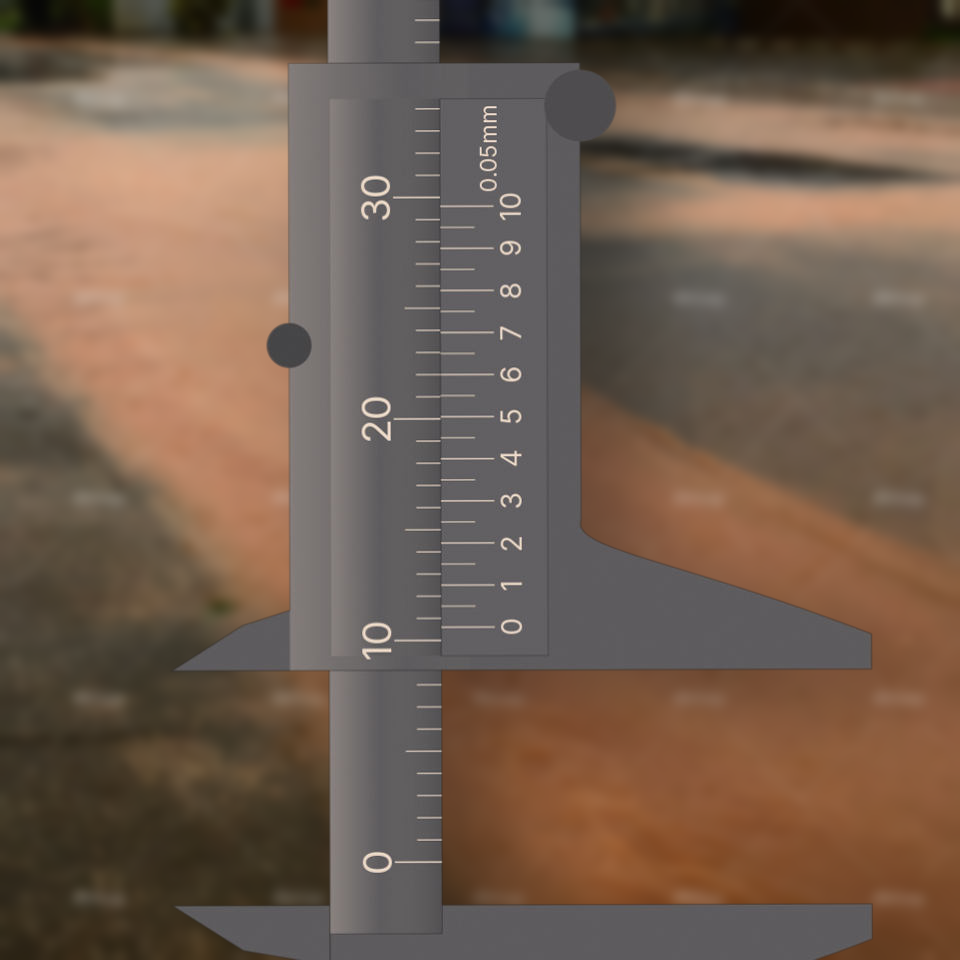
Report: 10.6 mm
